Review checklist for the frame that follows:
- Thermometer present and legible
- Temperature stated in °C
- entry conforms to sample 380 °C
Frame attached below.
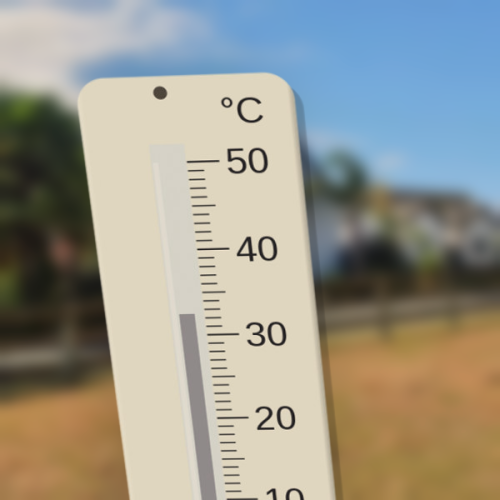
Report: 32.5 °C
